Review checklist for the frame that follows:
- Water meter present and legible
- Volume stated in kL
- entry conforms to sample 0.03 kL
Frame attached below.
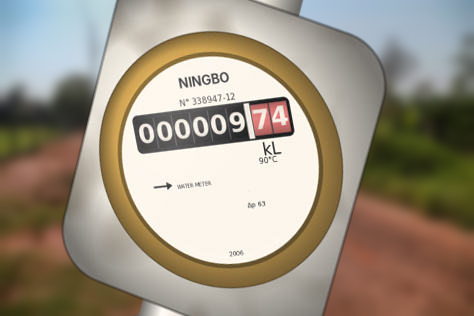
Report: 9.74 kL
